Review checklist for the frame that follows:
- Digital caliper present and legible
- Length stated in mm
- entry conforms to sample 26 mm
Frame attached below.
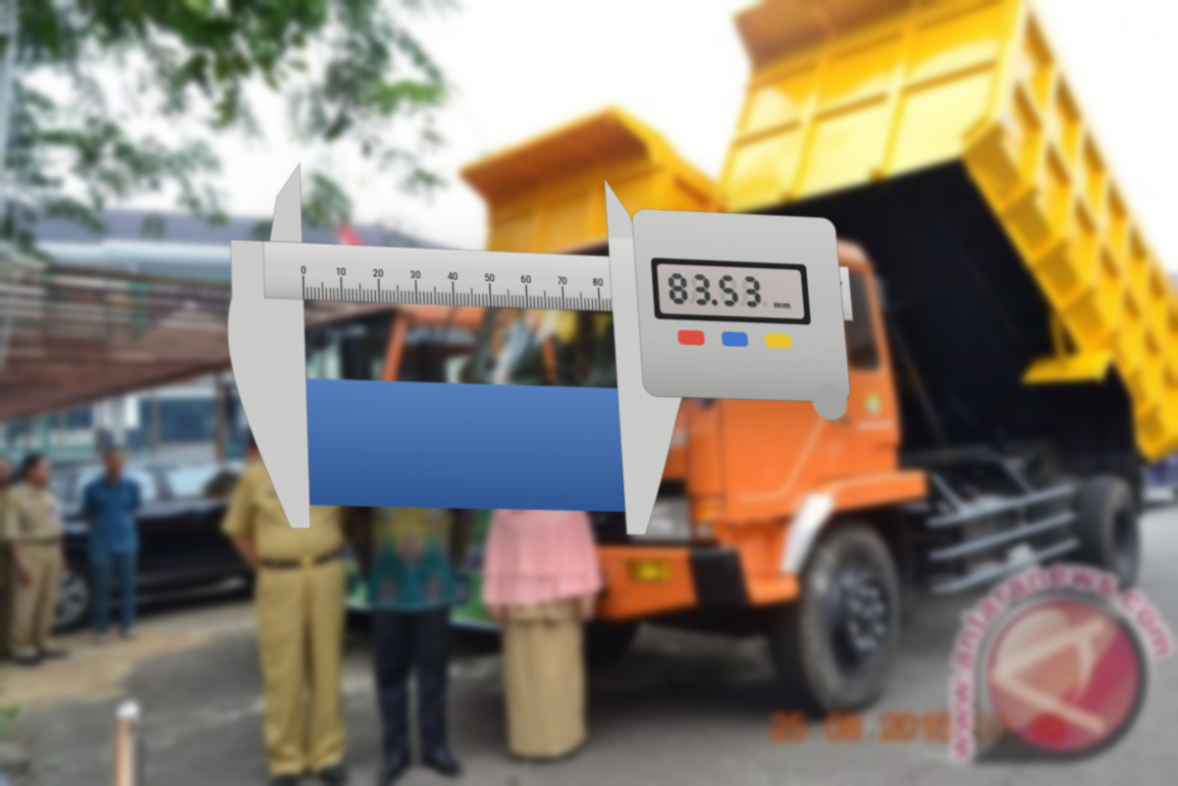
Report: 83.53 mm
